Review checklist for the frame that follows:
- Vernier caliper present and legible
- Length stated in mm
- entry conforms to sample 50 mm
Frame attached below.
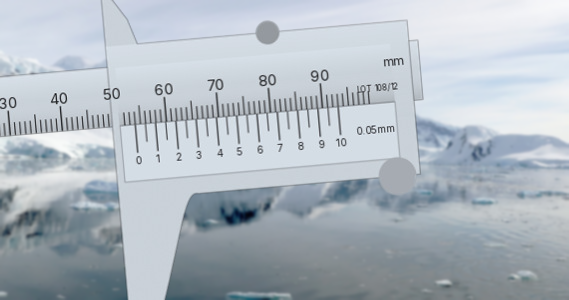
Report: 54.0 mm
